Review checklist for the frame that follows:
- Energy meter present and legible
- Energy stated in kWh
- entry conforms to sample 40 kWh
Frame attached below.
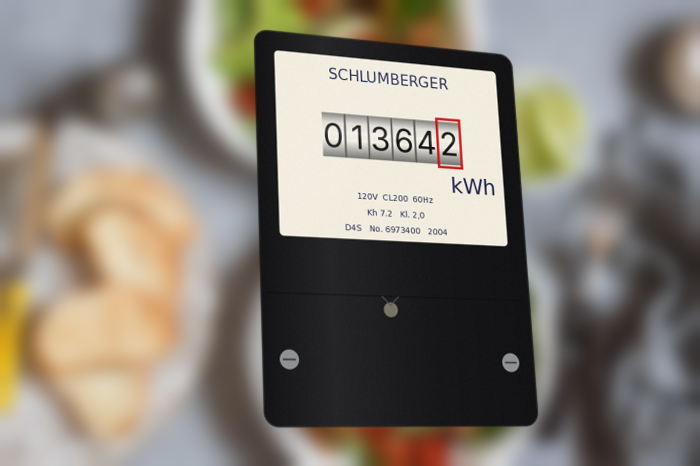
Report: 1364.2 kWh
